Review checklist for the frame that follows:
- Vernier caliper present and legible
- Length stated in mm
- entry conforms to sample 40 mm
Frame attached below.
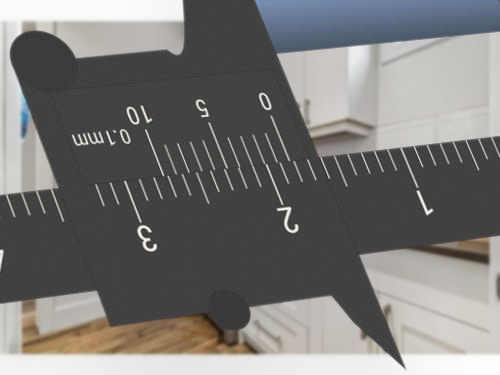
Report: 18.3 mm
